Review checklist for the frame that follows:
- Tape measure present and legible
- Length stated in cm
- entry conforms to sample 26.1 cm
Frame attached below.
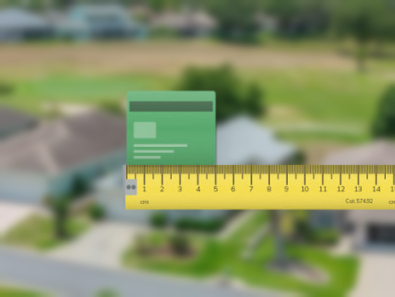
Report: 5 cm
